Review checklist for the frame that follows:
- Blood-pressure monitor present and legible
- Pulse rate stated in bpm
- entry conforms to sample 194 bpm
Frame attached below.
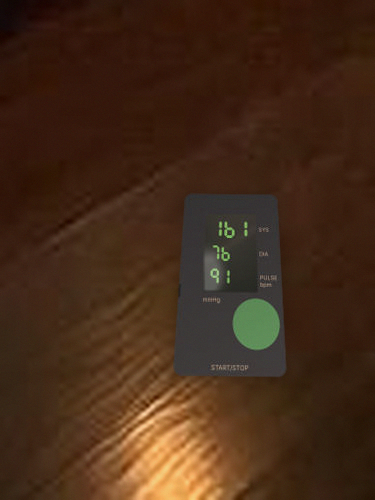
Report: 91 bpm
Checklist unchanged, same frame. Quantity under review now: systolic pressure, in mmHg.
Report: 161 mmHg
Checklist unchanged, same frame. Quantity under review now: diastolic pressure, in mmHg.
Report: 76 mmHg
